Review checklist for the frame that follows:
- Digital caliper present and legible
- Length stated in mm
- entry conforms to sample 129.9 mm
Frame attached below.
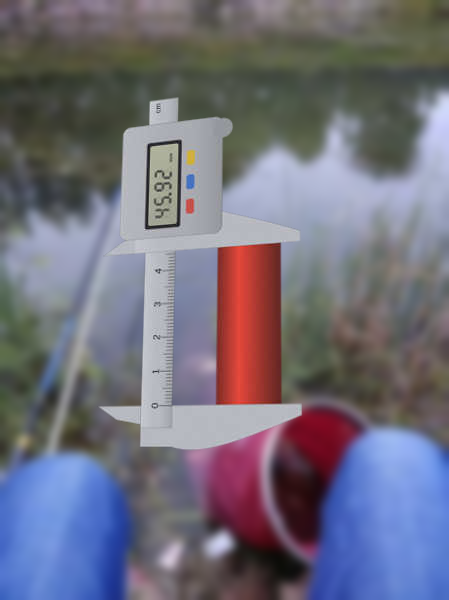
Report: 45.92 mm
